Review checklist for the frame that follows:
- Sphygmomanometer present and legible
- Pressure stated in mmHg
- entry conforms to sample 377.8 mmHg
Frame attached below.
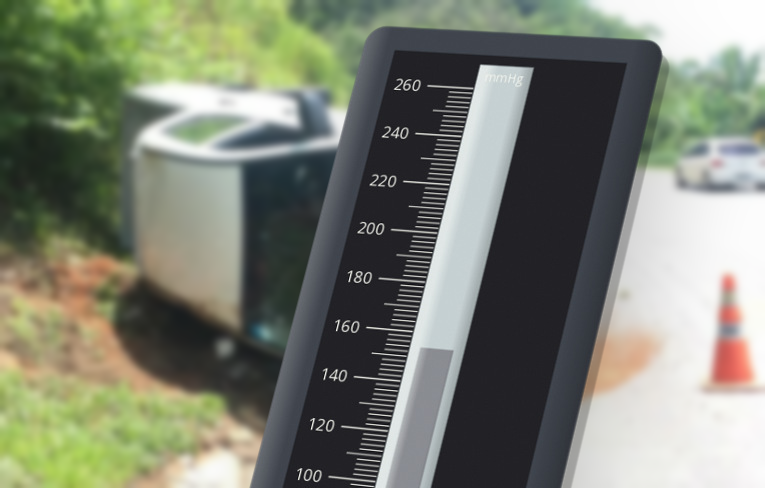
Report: 154 mmHg
